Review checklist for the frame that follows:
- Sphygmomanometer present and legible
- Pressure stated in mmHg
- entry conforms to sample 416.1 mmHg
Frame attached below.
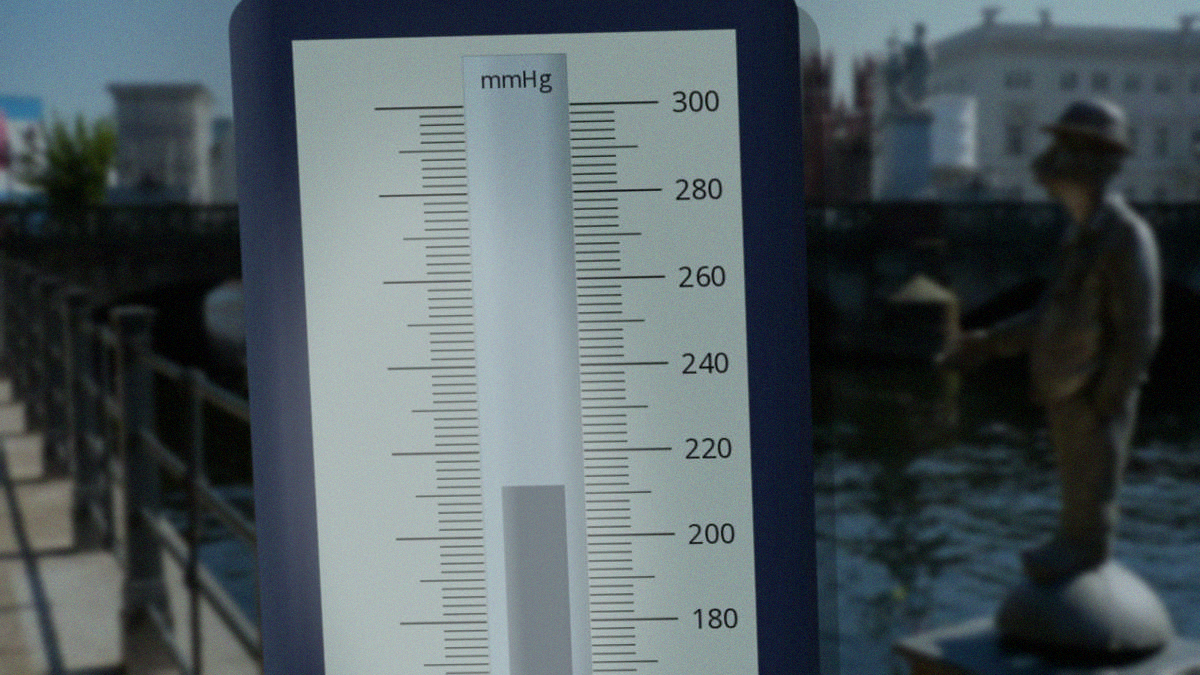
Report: 212 mmHg
